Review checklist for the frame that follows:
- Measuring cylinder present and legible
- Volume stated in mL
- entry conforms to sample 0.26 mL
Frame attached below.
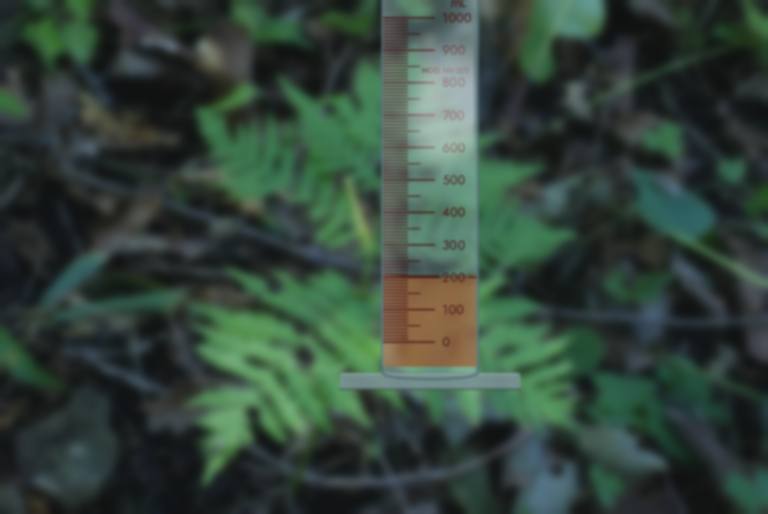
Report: 200 mL
